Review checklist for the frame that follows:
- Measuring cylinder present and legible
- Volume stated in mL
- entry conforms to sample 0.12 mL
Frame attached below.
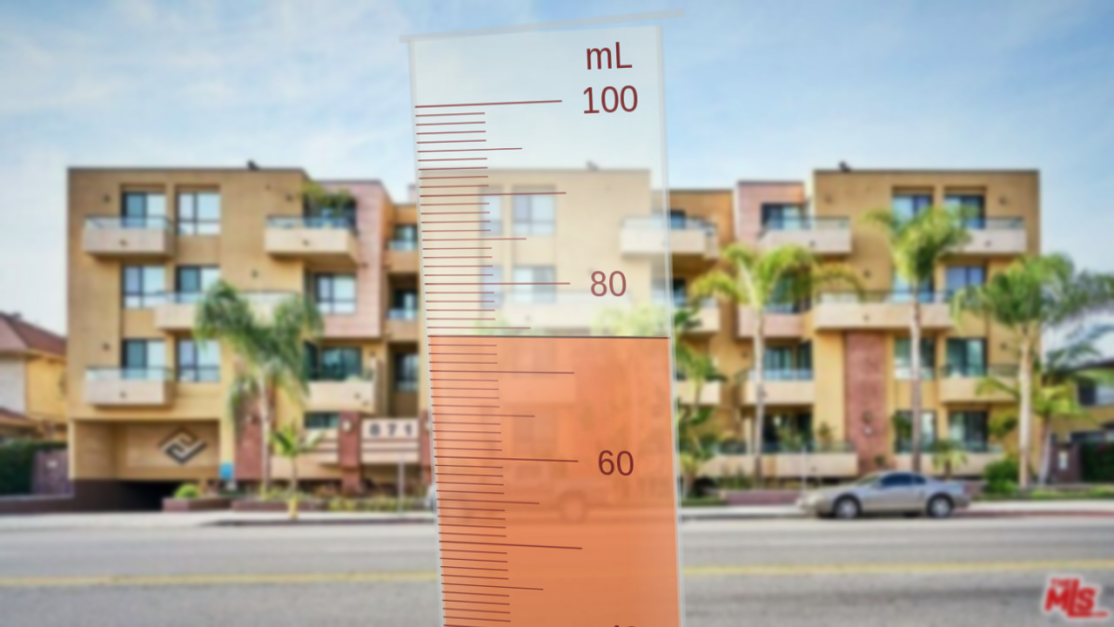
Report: 74 mL
